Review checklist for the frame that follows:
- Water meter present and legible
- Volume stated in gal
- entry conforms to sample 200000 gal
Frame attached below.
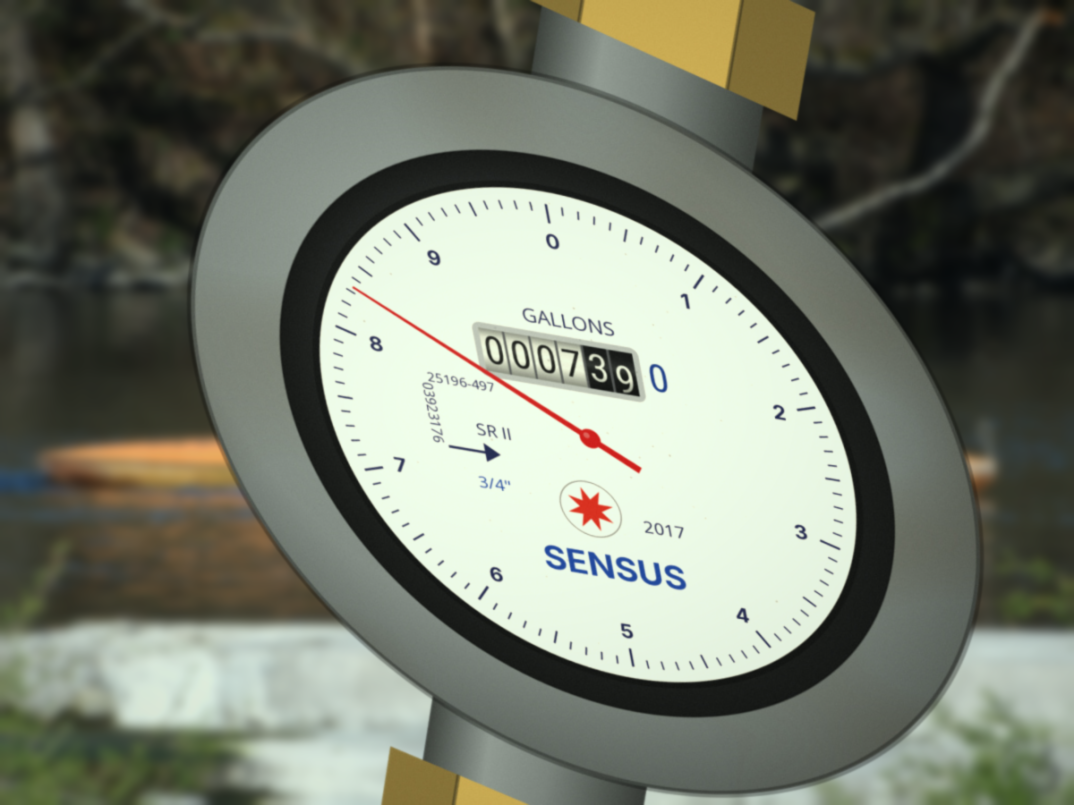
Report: 7388.3 gal
